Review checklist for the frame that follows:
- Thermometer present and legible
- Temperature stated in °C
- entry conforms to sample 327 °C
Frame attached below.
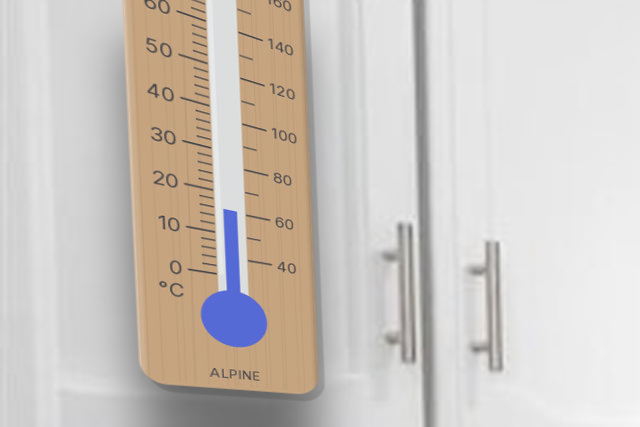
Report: 16 °C
